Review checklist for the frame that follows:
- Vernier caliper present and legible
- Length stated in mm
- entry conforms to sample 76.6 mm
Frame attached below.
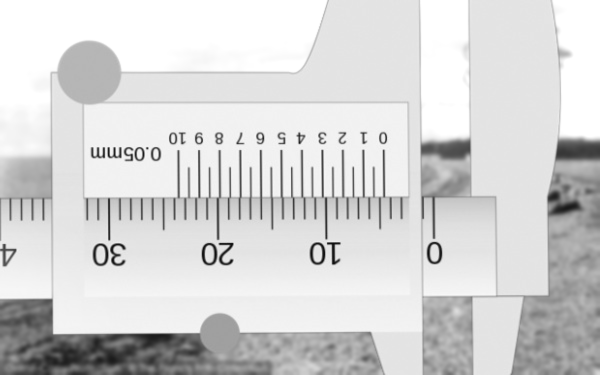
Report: 4.6 mm
